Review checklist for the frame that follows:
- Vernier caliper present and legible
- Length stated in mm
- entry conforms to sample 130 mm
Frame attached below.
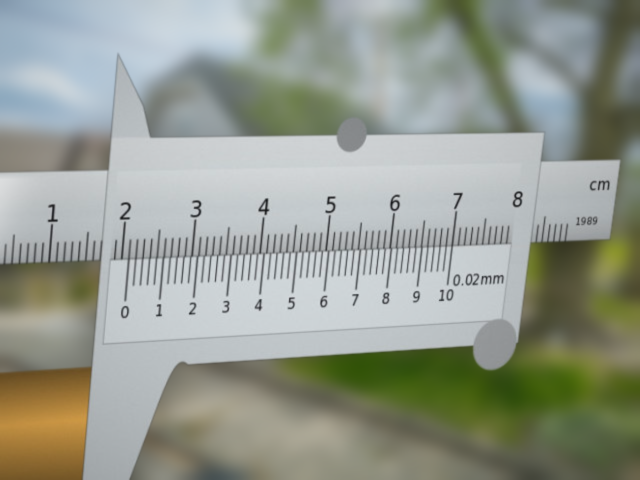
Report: 21.0 mm
